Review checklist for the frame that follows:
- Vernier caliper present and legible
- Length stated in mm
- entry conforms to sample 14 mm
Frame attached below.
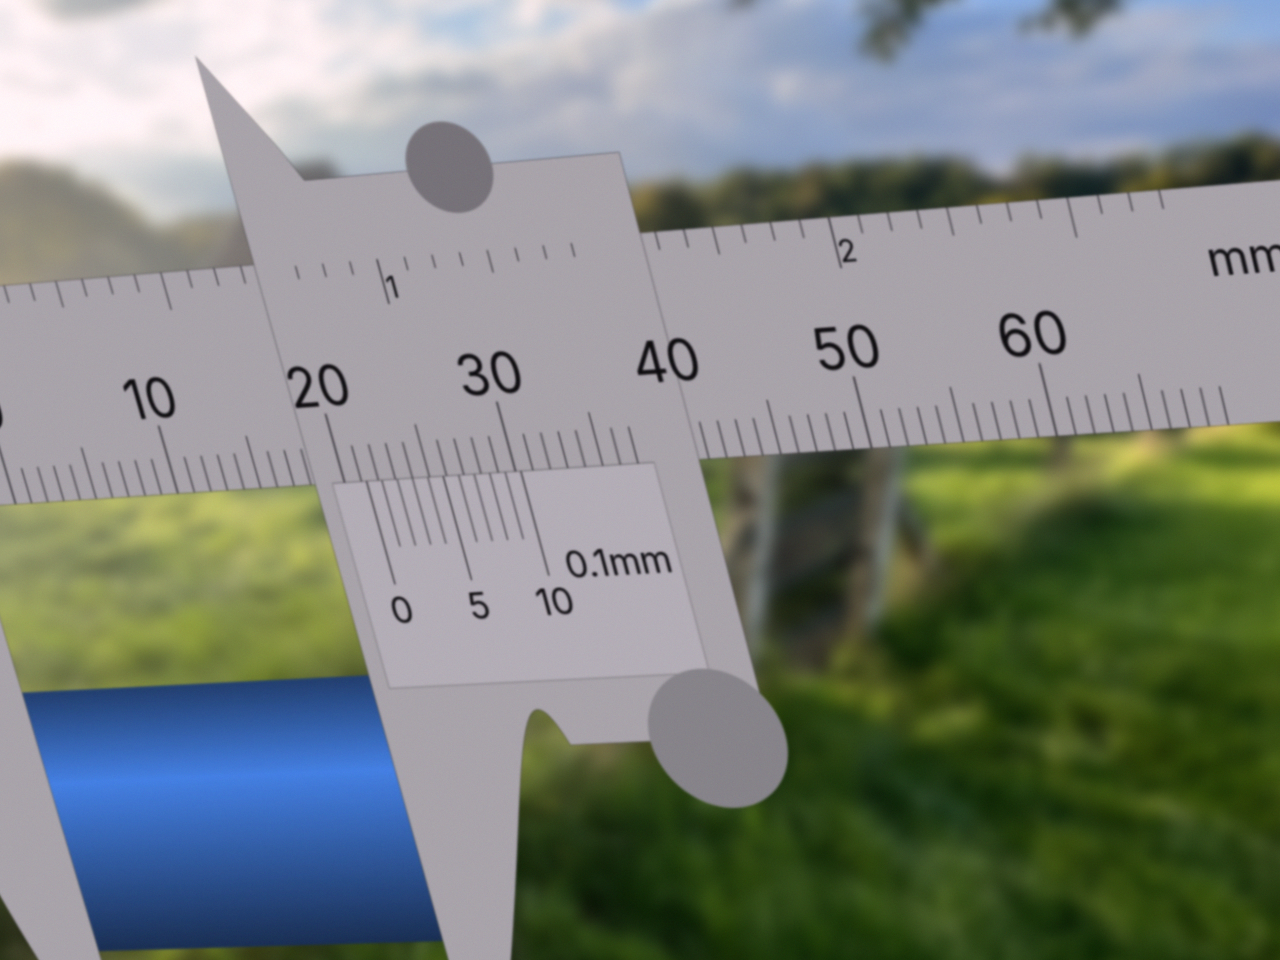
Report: 21.3 mm
